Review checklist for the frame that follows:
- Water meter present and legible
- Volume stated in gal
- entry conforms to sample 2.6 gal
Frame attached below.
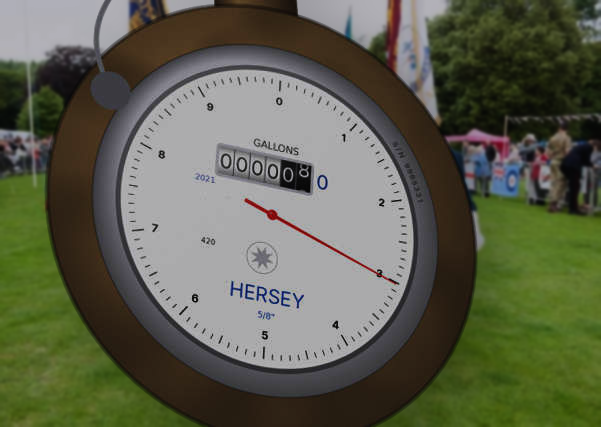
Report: 83.0 gal
